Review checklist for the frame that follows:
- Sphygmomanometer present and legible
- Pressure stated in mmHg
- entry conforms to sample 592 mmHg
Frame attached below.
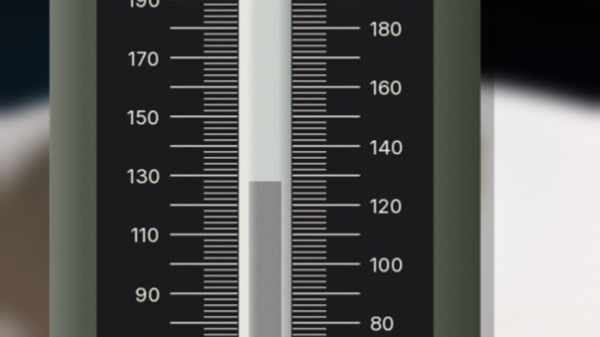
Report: 128 mmHg
